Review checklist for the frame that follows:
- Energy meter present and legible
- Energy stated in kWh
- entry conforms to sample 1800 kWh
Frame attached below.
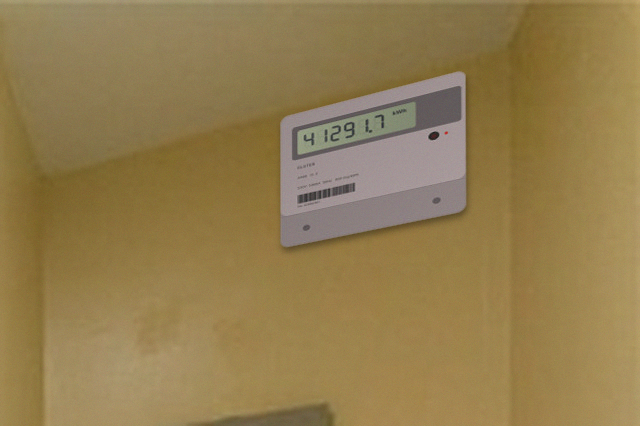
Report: 41291.7 kWh
